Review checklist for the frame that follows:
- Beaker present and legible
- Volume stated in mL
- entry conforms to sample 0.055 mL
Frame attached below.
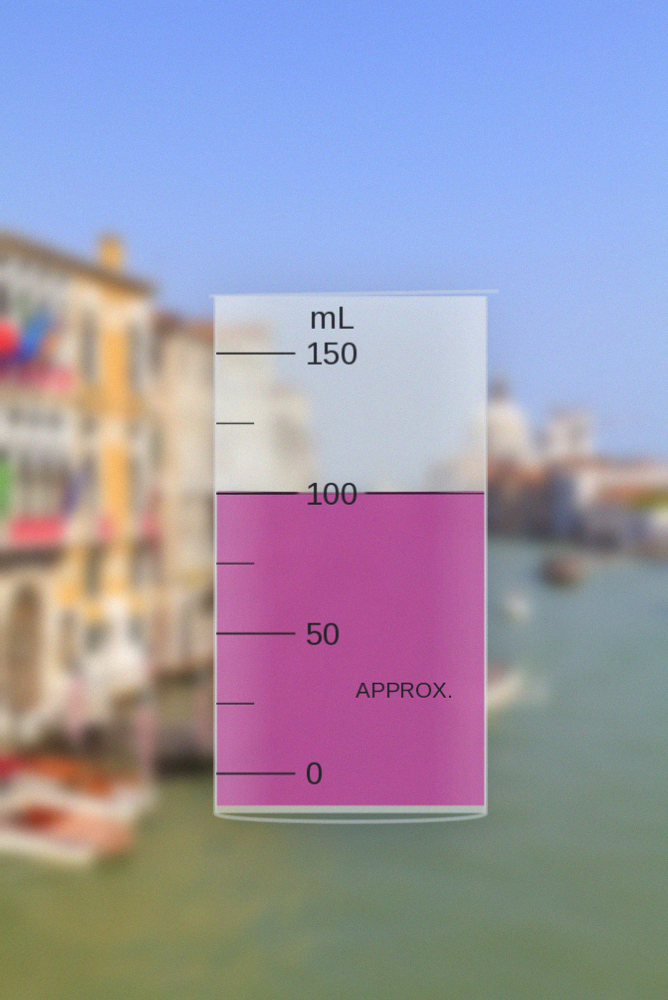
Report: 100 mL
